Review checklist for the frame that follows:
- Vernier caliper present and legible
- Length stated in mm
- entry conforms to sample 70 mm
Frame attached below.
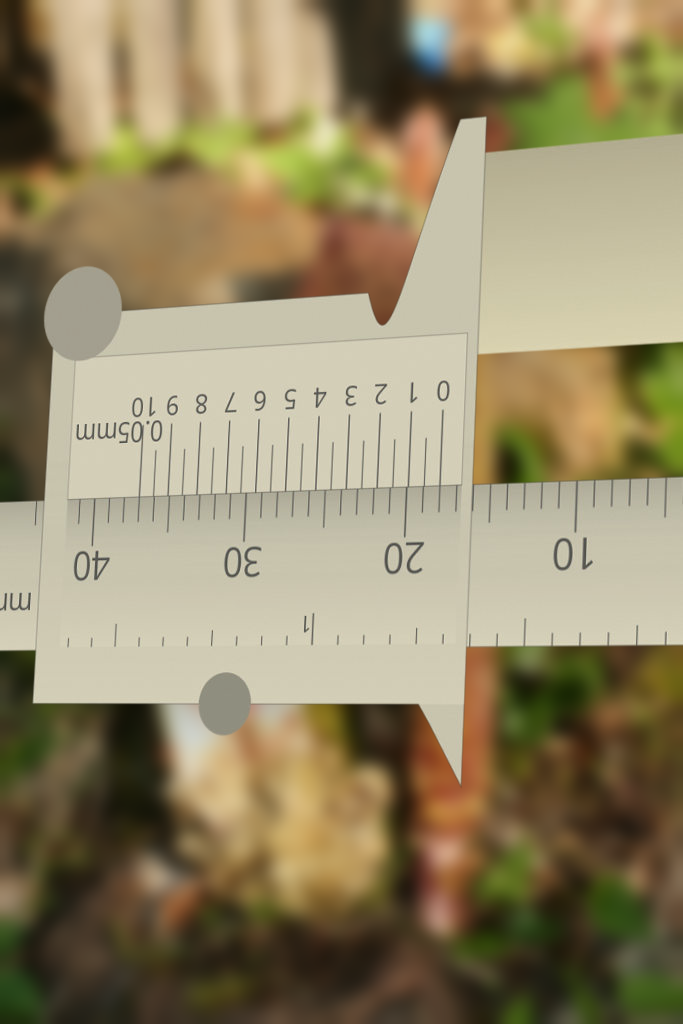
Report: 18.0 mm
